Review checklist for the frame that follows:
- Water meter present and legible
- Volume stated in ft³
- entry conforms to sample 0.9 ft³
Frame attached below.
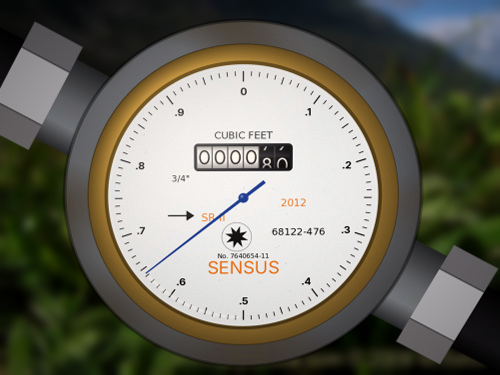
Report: 79.64 ft³
